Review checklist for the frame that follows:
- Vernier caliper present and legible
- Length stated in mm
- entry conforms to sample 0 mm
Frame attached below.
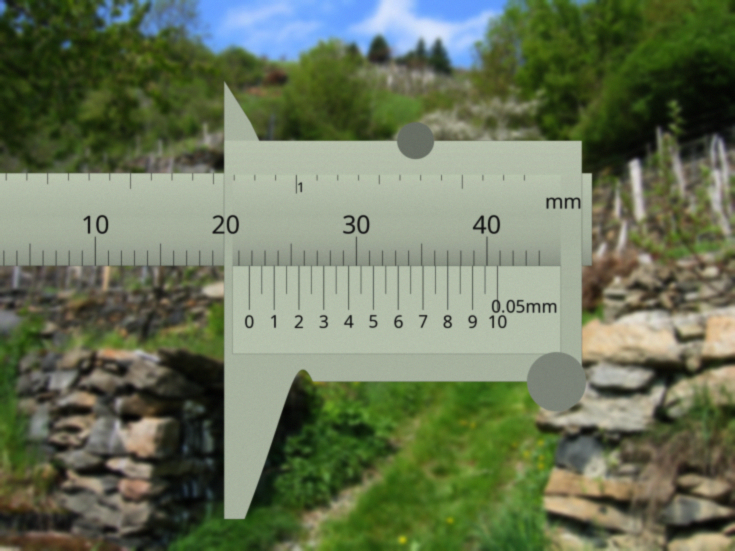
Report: 21.8 mm
